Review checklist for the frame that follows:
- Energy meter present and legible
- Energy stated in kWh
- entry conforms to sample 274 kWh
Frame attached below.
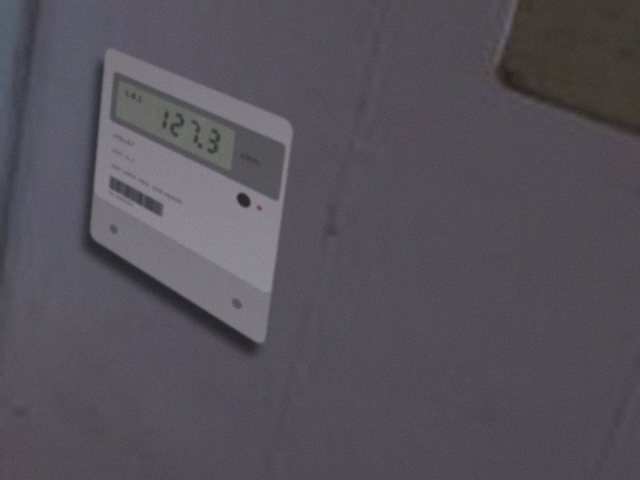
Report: 127.3 kWh
